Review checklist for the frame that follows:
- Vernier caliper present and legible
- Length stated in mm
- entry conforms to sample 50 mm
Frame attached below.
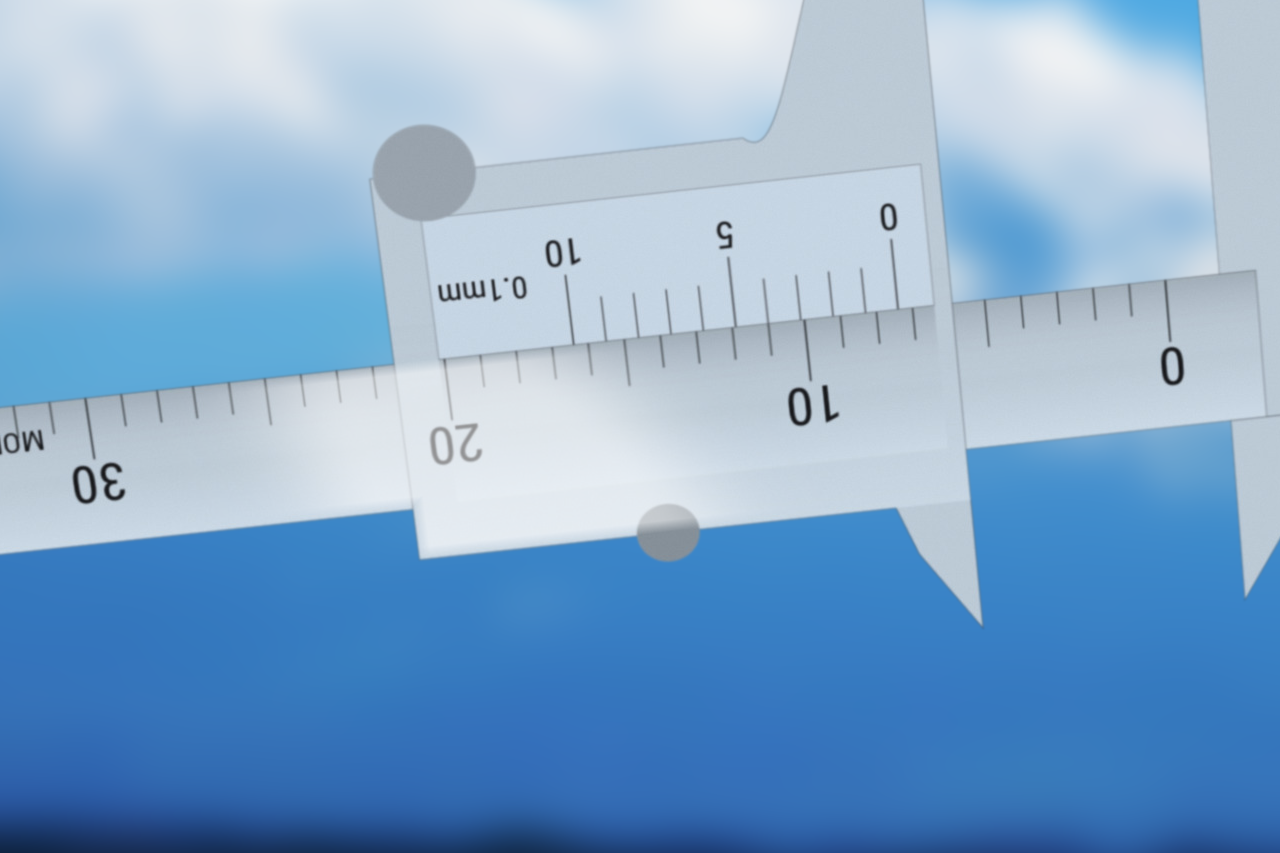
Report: 7.4 mm
